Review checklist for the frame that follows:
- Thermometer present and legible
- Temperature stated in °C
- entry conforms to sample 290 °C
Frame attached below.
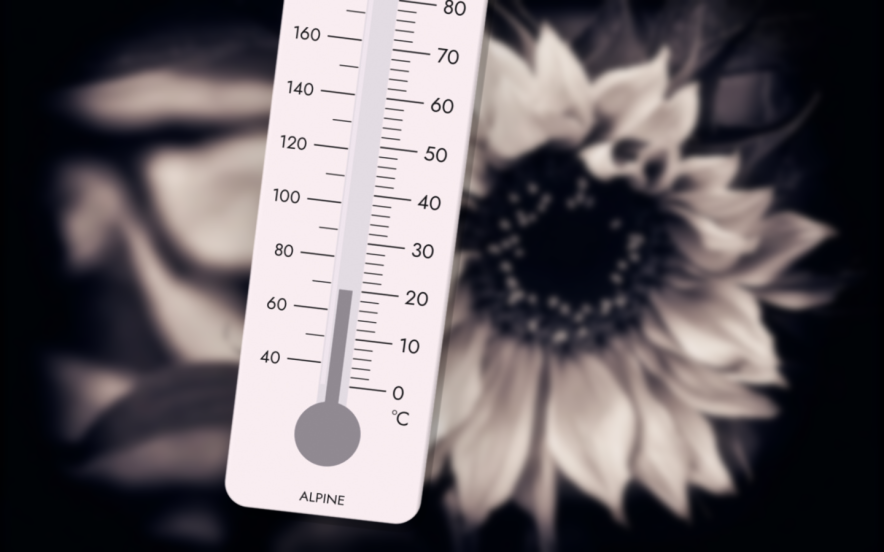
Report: 20 °C
